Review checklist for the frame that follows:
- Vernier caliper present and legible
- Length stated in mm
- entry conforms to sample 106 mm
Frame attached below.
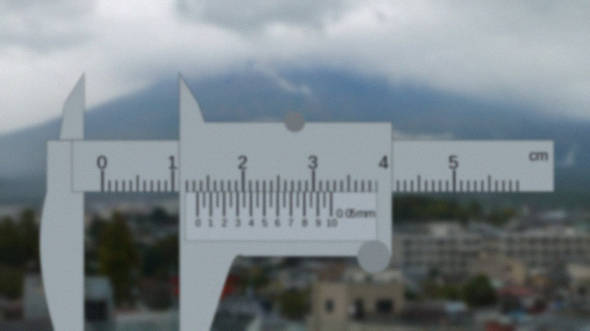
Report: 13.5 mm
